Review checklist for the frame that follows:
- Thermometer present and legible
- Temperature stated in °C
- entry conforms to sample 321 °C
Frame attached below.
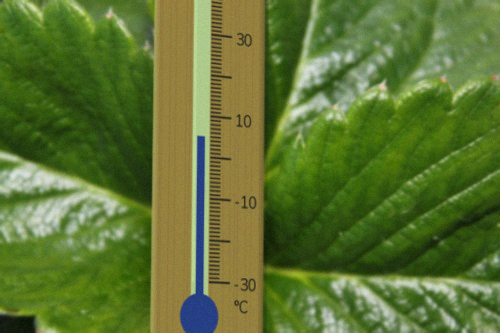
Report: 5 °C
